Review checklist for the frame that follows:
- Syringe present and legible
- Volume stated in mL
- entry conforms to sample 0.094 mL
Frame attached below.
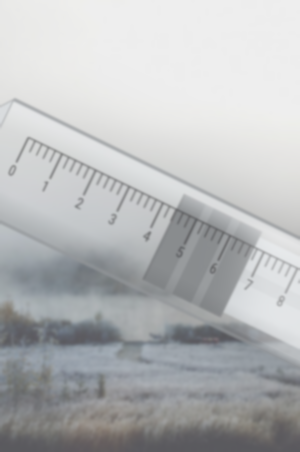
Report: 4.4 mL
